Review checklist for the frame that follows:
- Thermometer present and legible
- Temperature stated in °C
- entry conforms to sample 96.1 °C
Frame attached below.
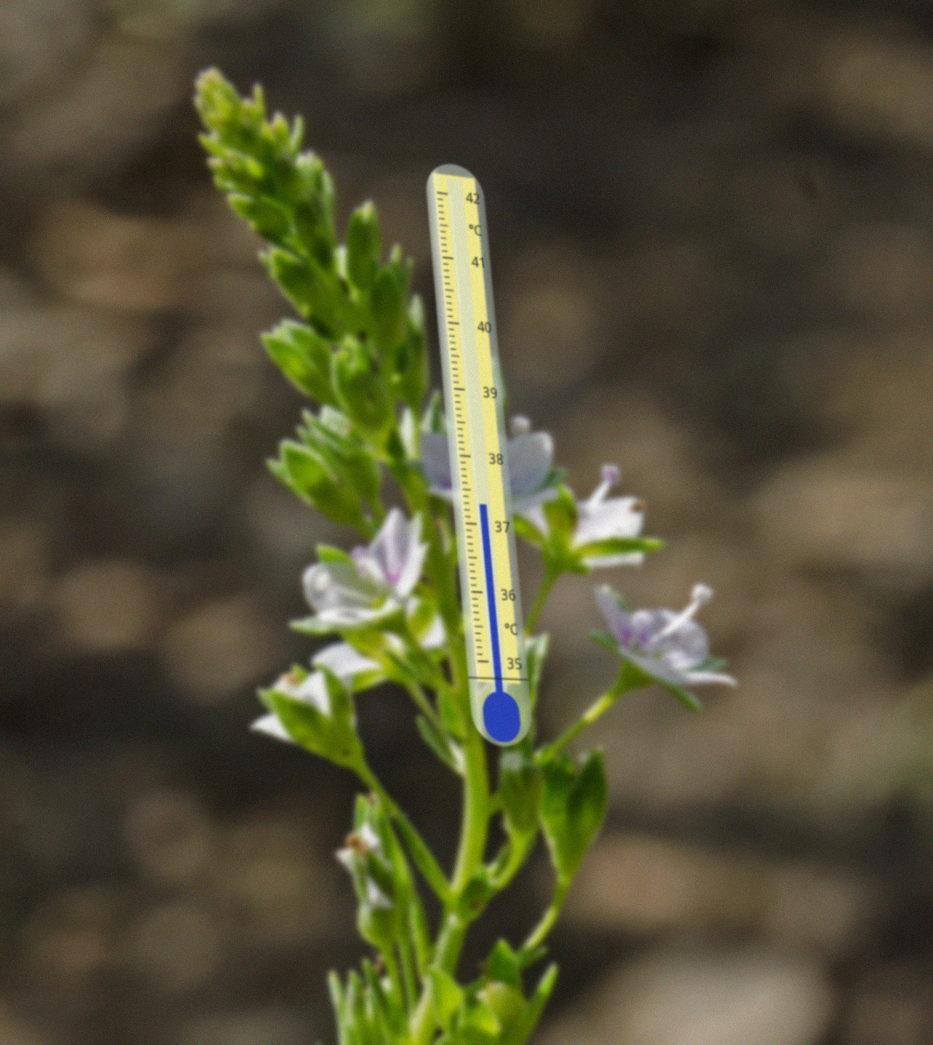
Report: 37.3 °C
